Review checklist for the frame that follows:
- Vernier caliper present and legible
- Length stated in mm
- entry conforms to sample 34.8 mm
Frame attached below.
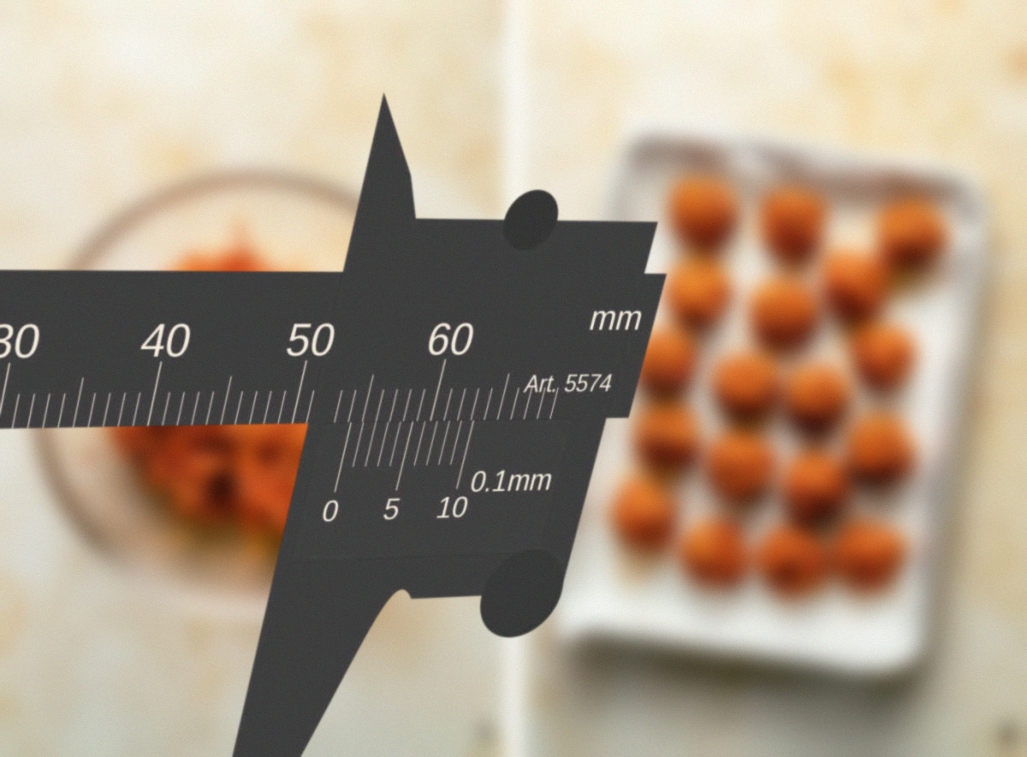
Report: 54.2 mm
